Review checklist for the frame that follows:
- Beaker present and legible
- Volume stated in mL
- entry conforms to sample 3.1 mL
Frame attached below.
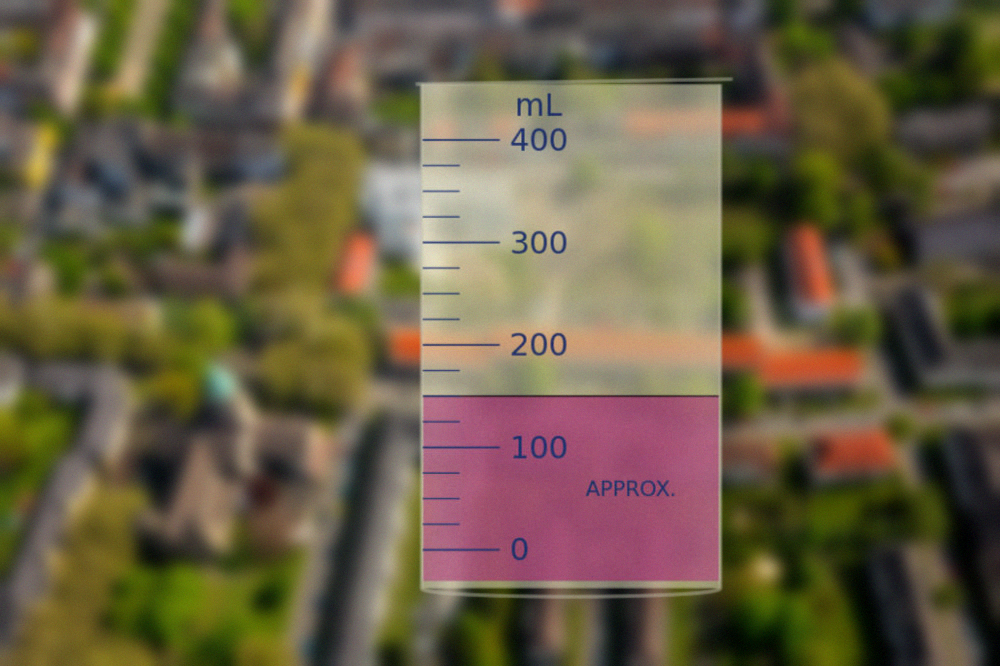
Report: 150 mL
